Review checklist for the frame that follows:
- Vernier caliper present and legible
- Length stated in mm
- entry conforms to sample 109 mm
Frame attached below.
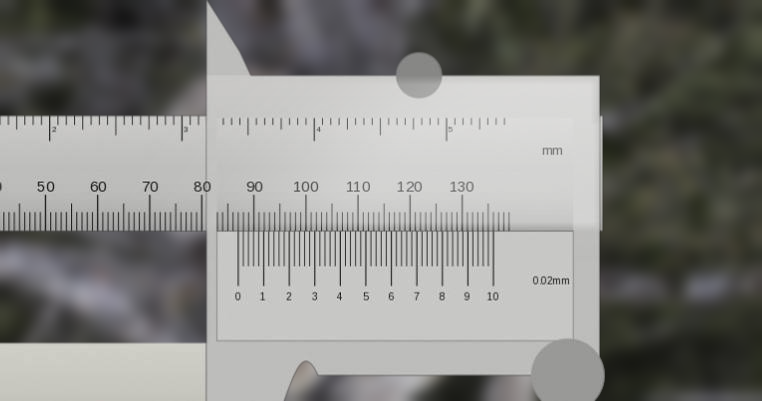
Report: 87.0 mm
